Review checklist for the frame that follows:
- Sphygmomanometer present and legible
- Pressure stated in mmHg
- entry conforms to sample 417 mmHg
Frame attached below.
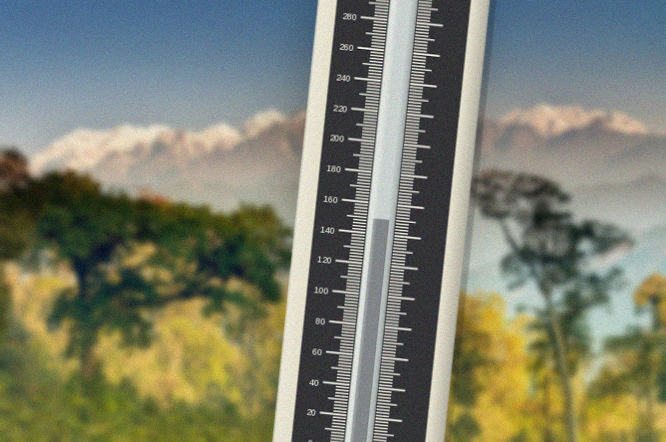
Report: 150 mmHg
